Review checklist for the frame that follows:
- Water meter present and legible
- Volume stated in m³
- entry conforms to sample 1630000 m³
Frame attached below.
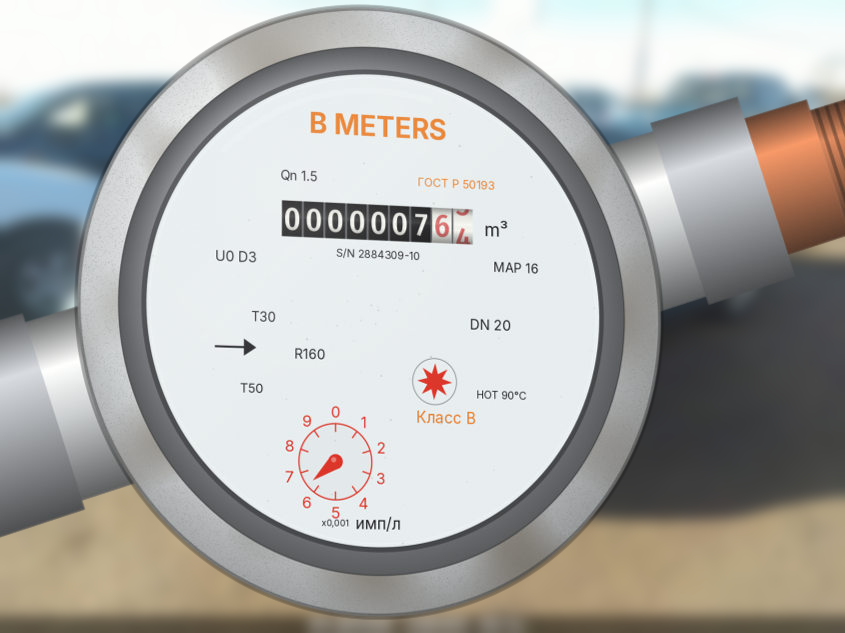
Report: 7.636 m³
